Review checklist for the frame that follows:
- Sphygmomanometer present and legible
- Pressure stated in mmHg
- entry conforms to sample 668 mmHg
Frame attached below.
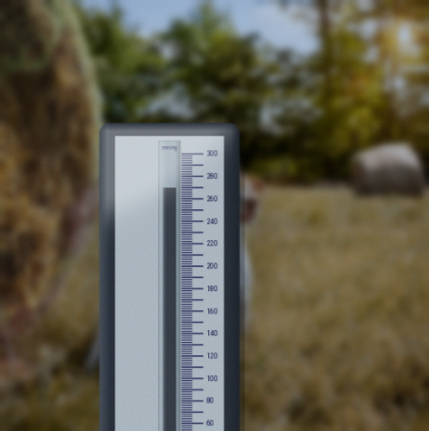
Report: 270 mmHg
